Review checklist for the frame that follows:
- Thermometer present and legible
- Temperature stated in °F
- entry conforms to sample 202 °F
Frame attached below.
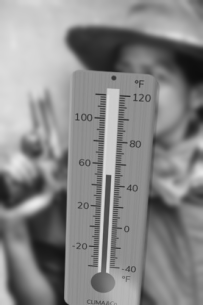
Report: 50 °F
